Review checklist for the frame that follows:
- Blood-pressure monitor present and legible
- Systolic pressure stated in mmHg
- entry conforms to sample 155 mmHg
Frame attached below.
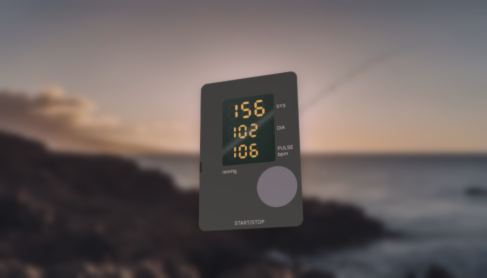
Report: 156 mmHg
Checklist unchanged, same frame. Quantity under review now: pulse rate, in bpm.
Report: 106 bpm
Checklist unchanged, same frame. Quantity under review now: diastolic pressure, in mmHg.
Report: 102 mmHg
